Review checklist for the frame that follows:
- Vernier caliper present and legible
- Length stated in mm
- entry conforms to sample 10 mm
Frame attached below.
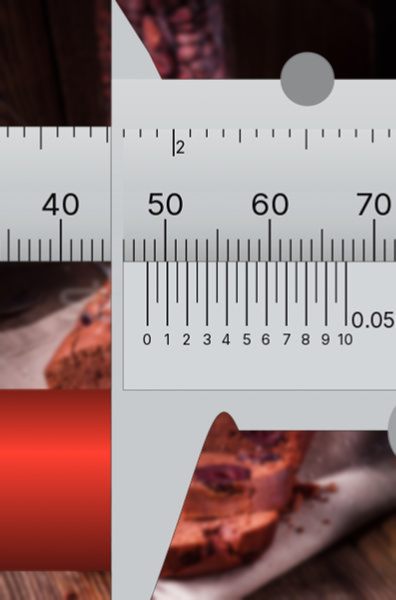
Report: 48.3 mm
